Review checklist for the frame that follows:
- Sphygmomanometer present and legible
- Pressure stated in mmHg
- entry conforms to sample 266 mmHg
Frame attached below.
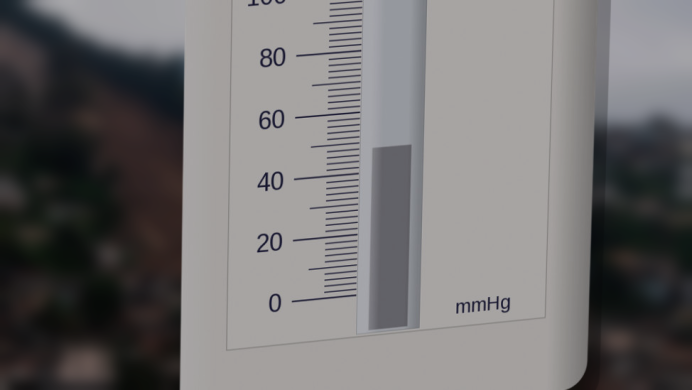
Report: 48 mmHg
